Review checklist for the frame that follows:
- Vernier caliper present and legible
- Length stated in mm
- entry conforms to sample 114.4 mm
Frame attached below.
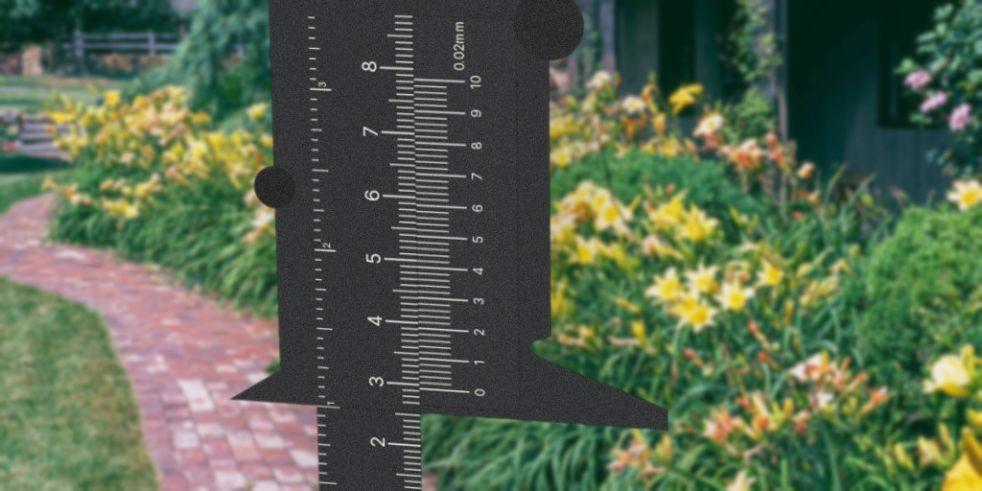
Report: 29.4 mm
